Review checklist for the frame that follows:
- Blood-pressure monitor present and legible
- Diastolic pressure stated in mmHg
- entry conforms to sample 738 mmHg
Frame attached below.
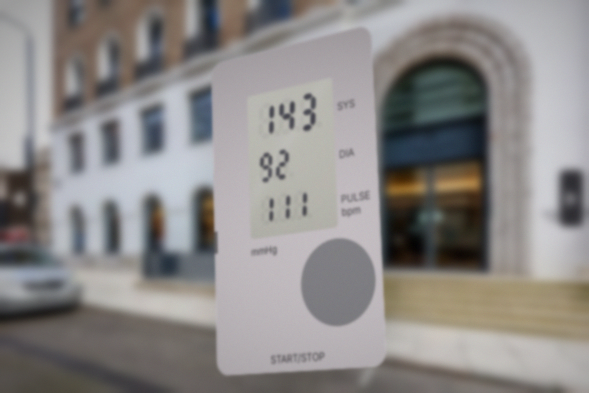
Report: 92 mmHg
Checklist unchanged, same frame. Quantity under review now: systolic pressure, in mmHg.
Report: 143 mmHg
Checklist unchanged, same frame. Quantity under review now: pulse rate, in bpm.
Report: 111 bpm
